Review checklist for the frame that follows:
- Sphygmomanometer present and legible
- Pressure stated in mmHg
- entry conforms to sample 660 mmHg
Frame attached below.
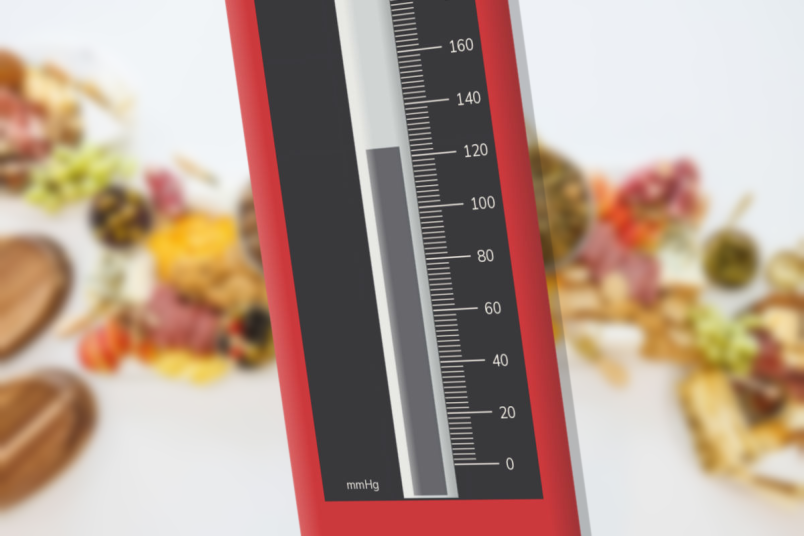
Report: 124 mmHg
